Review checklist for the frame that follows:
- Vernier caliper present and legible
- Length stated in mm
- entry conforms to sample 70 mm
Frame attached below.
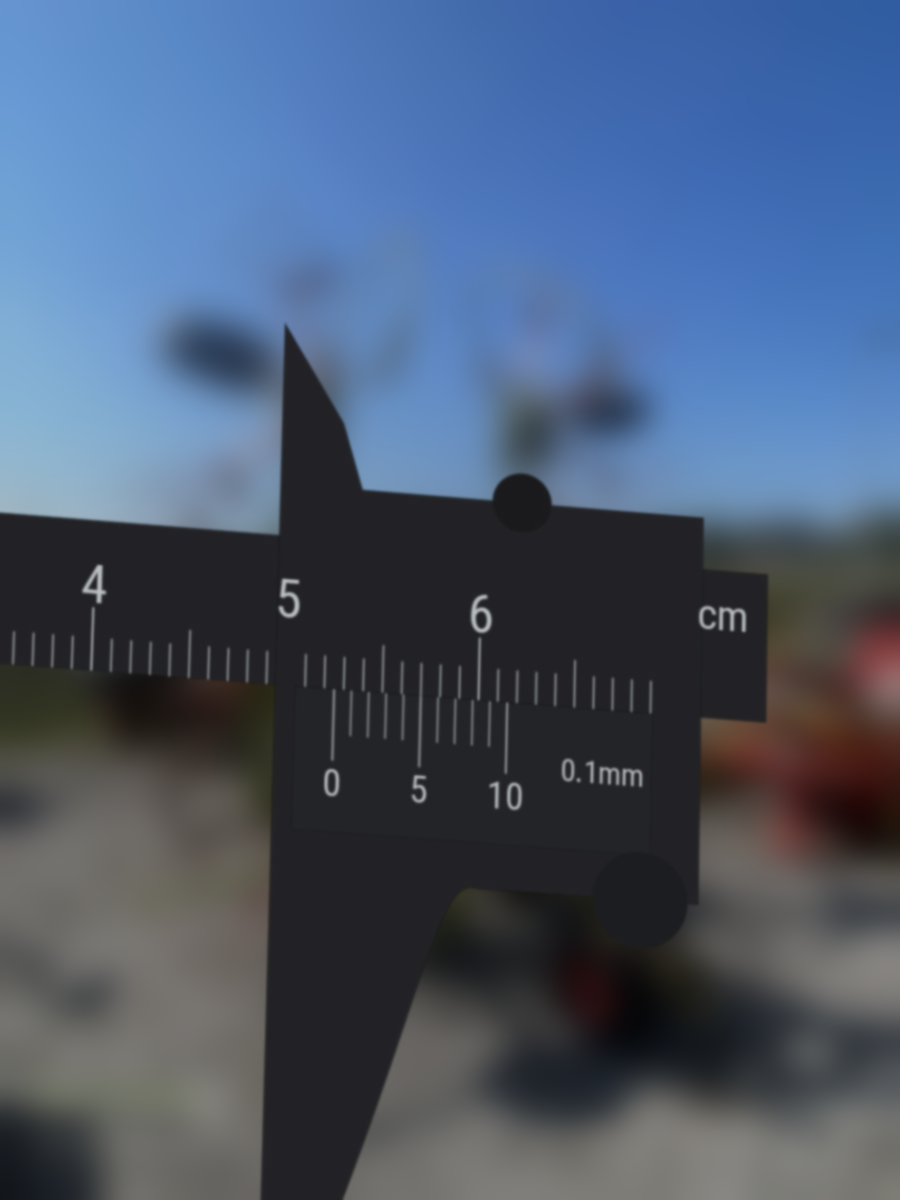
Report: 52.5 mm
